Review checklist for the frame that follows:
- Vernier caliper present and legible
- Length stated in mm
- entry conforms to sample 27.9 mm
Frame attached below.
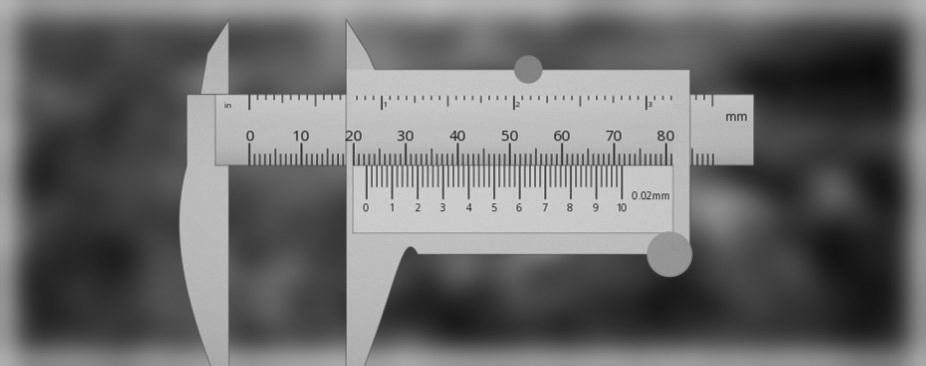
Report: 22.5 mm
